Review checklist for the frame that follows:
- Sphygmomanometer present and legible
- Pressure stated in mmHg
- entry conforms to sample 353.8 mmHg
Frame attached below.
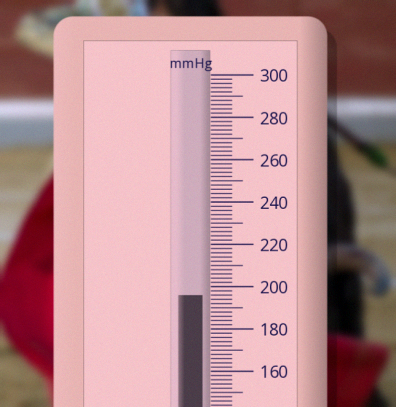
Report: 196 mmHg
